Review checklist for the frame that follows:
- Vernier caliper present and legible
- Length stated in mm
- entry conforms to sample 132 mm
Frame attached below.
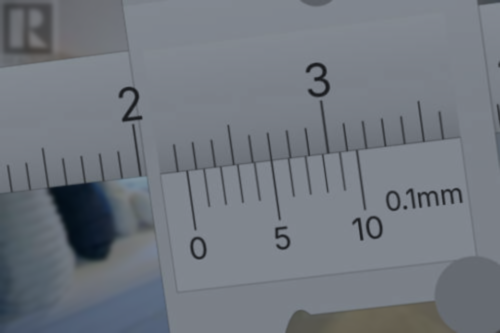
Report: 22.5 mm
